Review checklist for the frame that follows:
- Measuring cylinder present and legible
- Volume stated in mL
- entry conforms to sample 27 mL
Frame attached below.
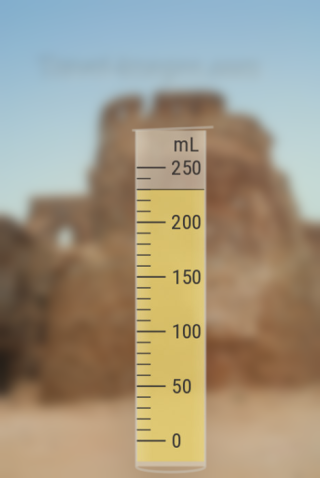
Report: 230 mL
